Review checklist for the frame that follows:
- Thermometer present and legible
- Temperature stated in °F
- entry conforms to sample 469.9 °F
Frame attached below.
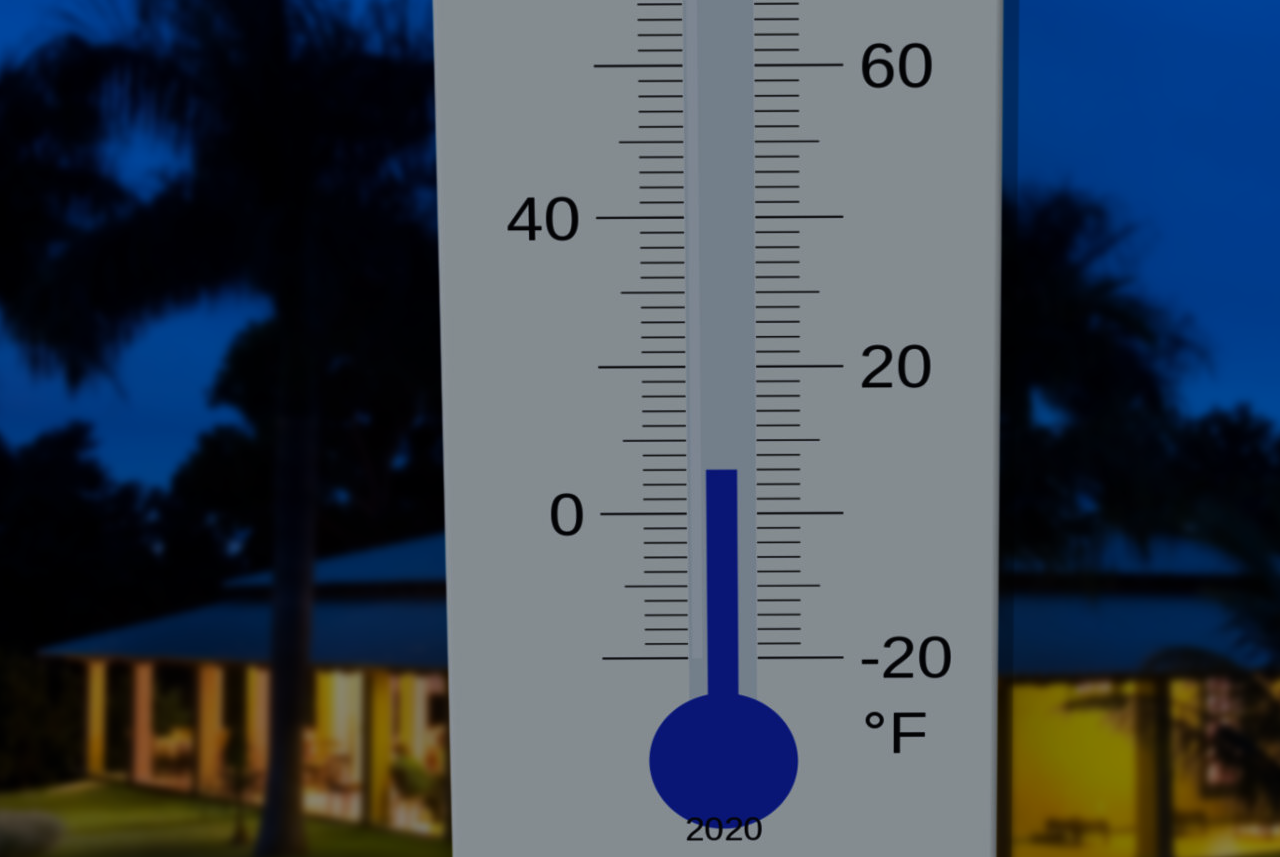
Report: 6 °F
